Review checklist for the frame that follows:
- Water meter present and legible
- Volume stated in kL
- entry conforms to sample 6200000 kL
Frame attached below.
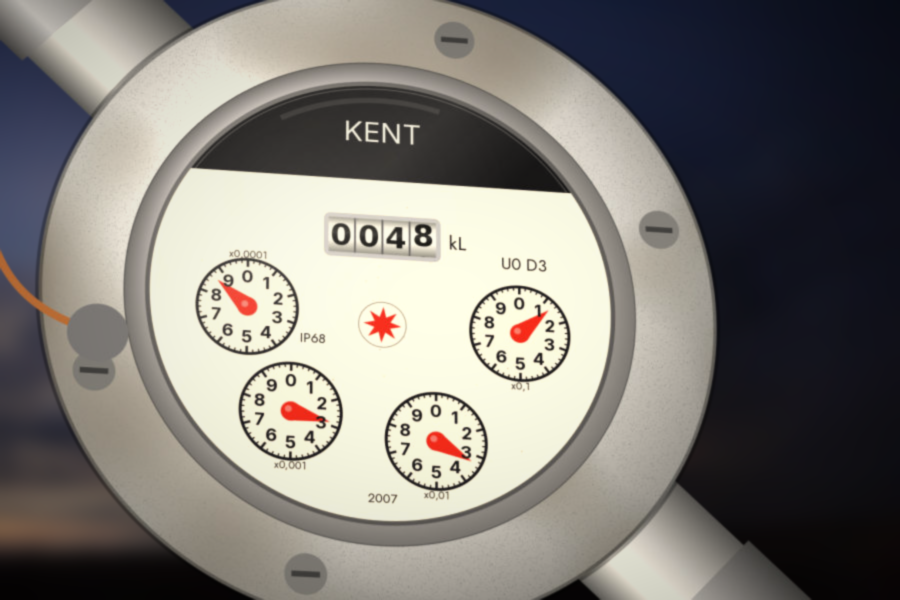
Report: 48.1328 kL
